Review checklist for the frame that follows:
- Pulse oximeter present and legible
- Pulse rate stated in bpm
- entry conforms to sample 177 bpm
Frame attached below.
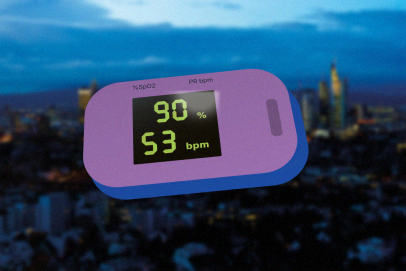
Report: 53 bpm
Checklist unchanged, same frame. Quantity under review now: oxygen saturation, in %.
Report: 90 %
